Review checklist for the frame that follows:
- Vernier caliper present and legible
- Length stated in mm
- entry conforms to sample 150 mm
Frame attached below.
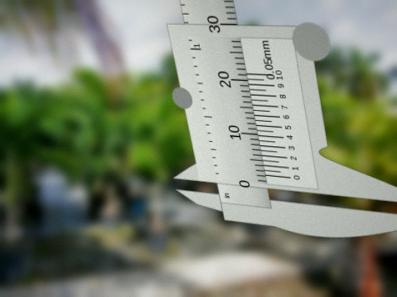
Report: 2.2 mm
